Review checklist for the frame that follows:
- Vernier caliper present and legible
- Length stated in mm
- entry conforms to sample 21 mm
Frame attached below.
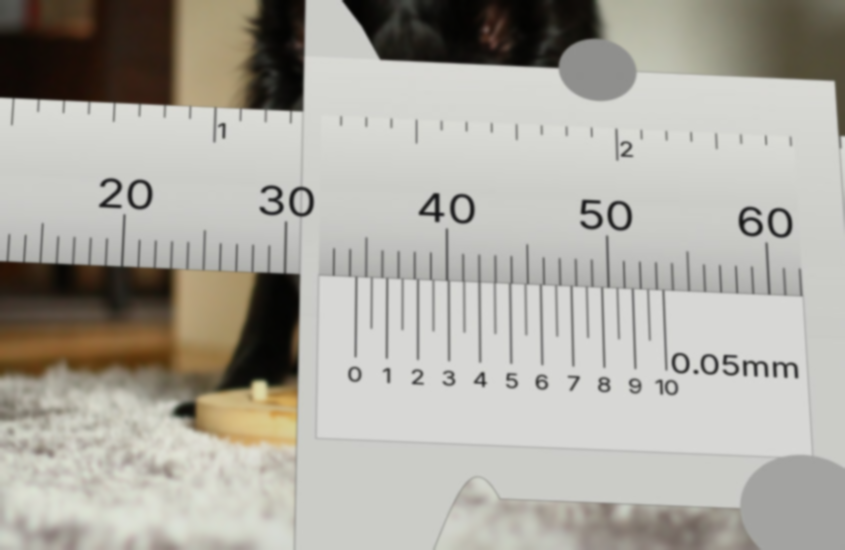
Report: 34.4 mm
